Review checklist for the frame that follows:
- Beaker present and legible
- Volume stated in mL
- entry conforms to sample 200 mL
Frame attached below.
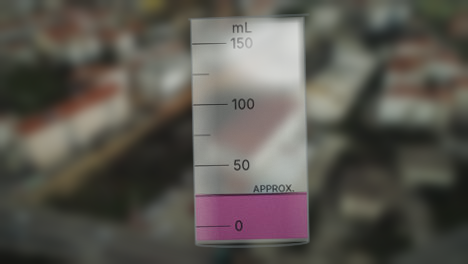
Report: 25 mL
